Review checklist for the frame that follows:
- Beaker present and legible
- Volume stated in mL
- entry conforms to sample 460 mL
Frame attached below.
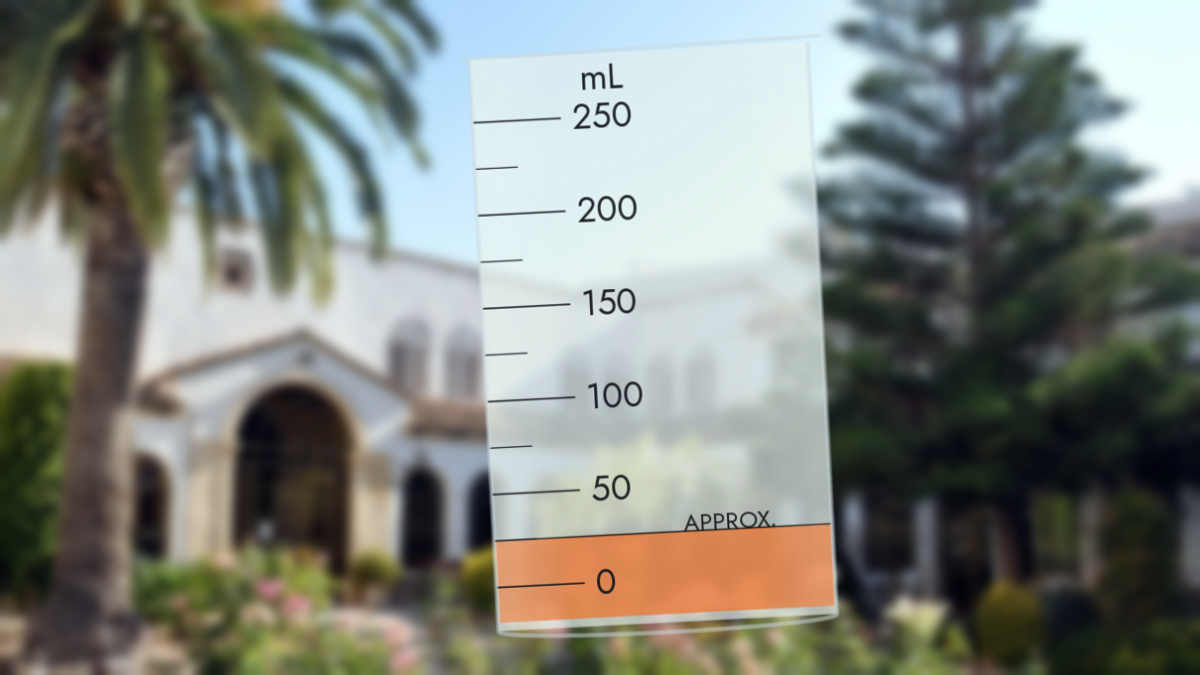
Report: 25 mL
